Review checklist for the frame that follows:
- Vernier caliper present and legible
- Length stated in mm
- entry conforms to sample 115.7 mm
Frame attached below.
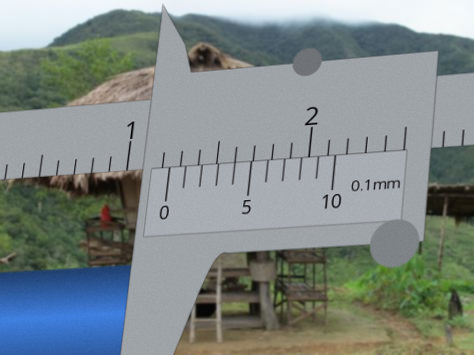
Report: 12.4 mm
